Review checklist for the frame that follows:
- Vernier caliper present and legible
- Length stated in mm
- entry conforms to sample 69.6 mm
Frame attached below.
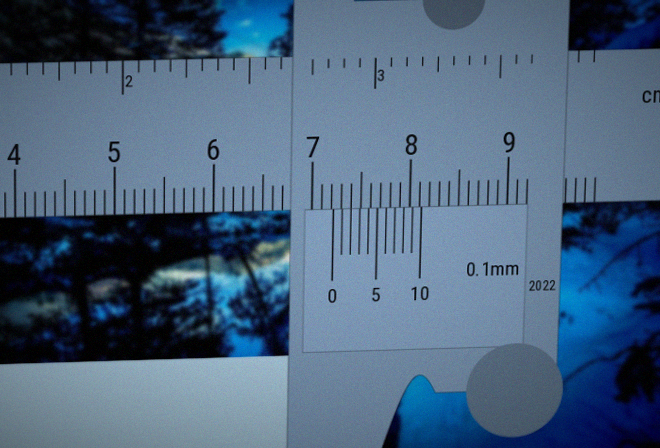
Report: 72.2 mm
